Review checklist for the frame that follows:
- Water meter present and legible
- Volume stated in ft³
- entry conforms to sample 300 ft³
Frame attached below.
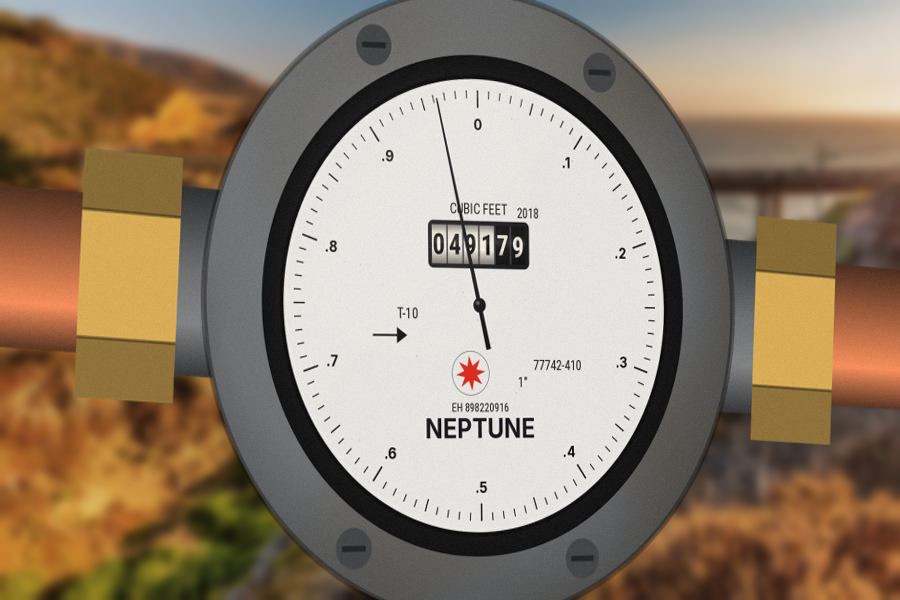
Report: 49178.96 ft³
